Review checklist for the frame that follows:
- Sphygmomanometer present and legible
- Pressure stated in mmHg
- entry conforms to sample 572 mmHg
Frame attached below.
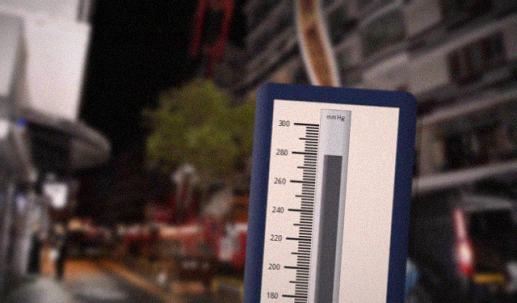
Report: 280 mmHg
